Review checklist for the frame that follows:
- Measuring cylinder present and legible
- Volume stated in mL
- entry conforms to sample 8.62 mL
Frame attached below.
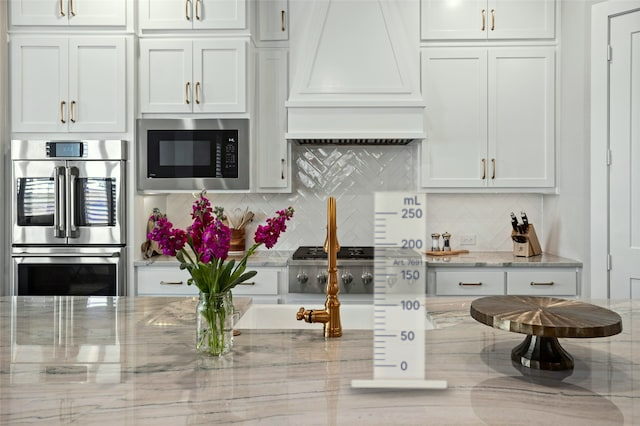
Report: 100 mL
